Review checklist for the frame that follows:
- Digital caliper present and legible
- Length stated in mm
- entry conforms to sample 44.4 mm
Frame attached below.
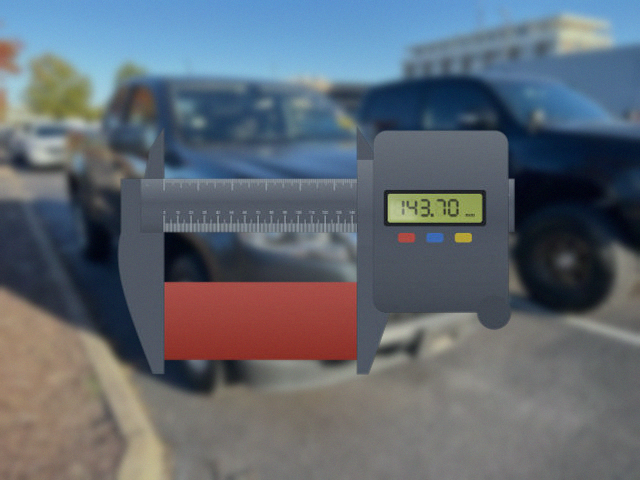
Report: 143.70 mm
